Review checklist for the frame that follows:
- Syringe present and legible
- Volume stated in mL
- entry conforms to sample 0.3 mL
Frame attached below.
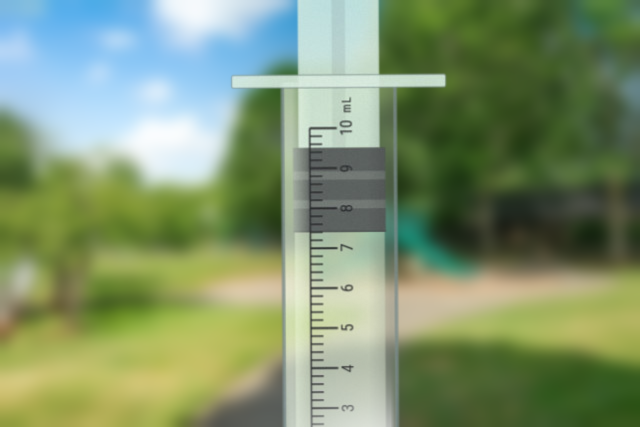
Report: 7.4 mL
